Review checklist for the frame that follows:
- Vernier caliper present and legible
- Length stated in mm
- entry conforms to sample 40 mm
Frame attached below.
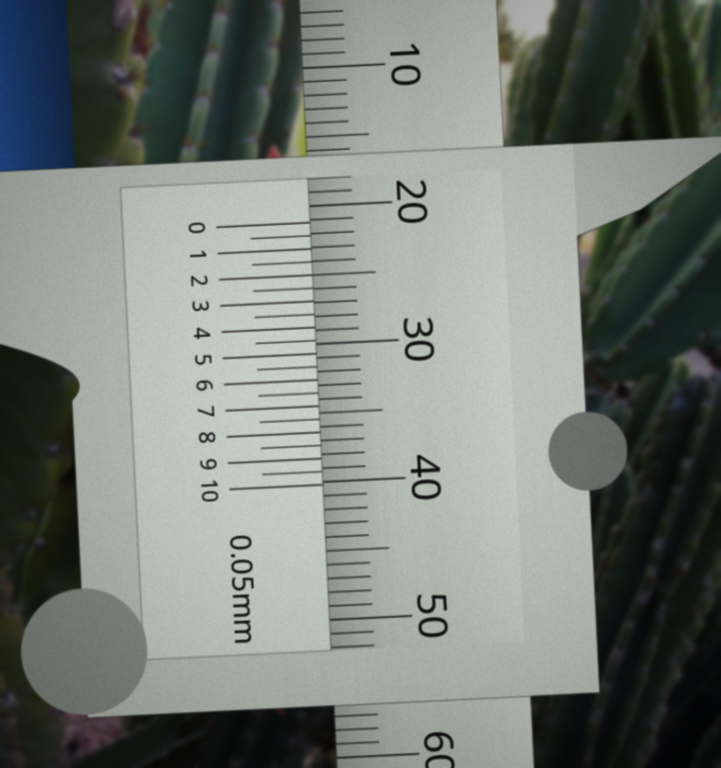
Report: 21.2 mm
